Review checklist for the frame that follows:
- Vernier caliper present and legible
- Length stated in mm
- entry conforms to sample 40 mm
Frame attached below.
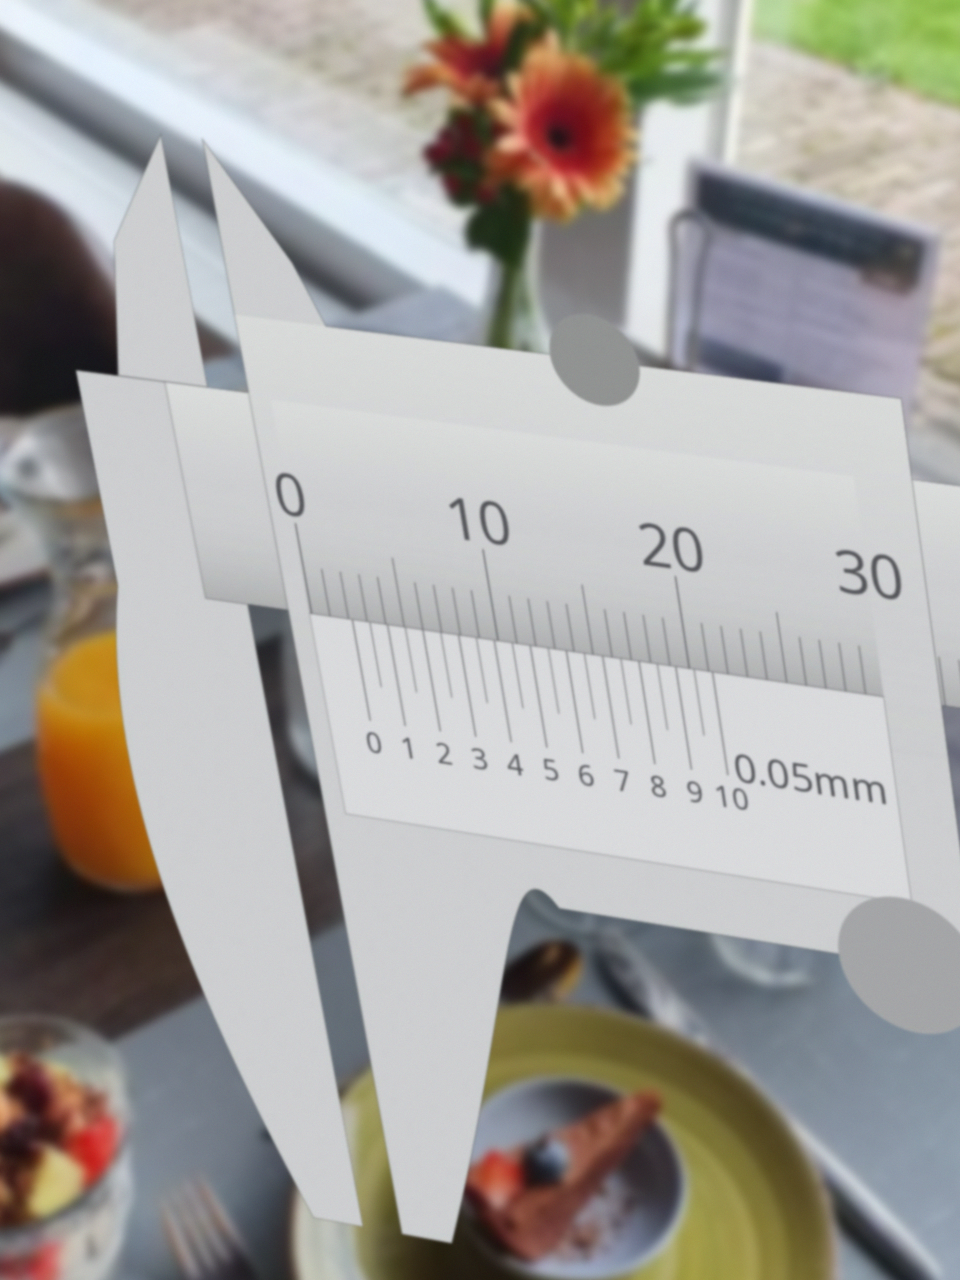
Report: 2.2 mm
